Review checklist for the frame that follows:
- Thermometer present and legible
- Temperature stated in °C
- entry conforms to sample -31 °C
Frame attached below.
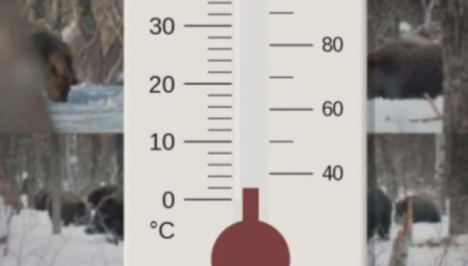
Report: 2 °C
